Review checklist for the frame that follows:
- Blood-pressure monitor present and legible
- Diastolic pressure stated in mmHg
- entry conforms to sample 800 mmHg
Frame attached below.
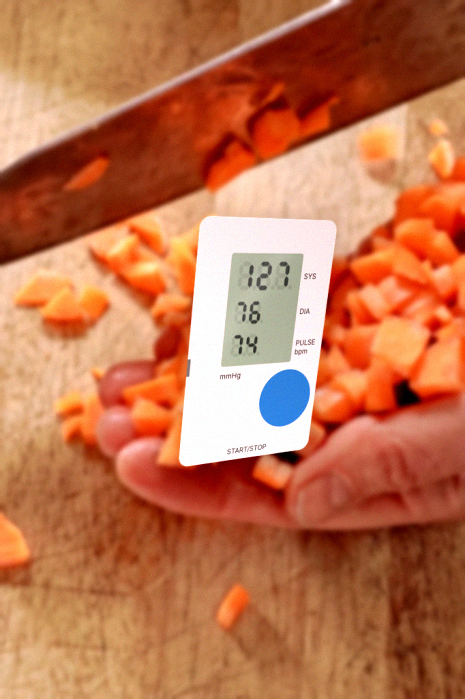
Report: 76 mmHg
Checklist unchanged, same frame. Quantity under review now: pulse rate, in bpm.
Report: 74 bpm
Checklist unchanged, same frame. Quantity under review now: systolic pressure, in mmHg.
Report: 127 mmHg
